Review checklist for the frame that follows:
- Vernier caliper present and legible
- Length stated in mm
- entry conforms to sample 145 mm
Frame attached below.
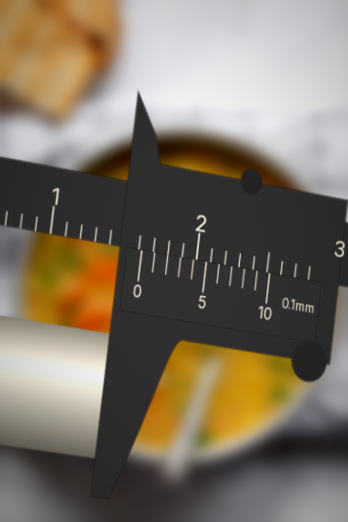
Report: 16.2 mm
